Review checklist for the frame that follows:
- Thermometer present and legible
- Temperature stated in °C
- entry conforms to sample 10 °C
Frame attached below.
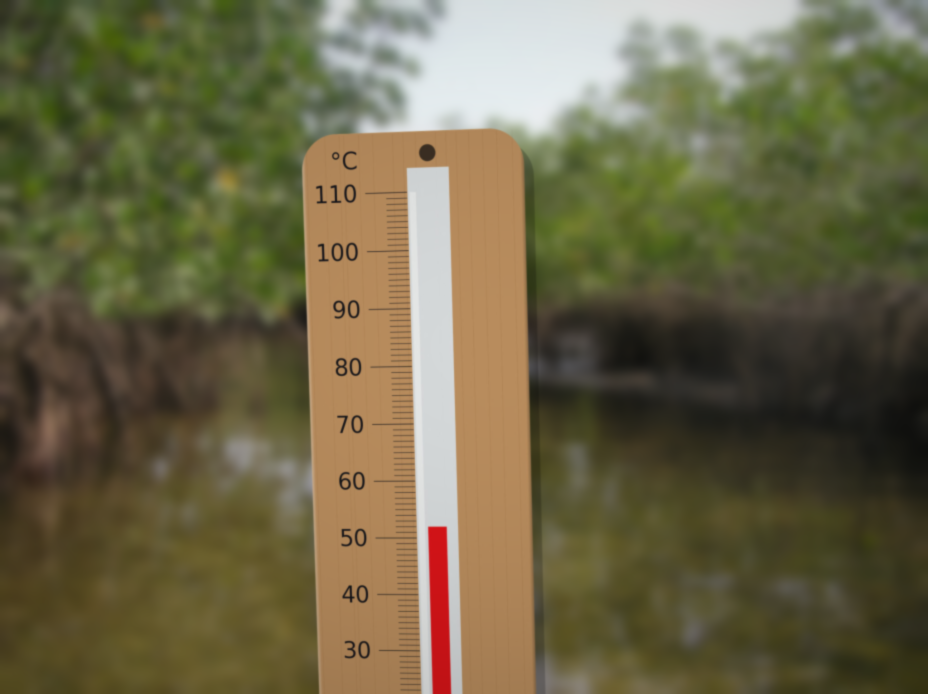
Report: 52 °C
